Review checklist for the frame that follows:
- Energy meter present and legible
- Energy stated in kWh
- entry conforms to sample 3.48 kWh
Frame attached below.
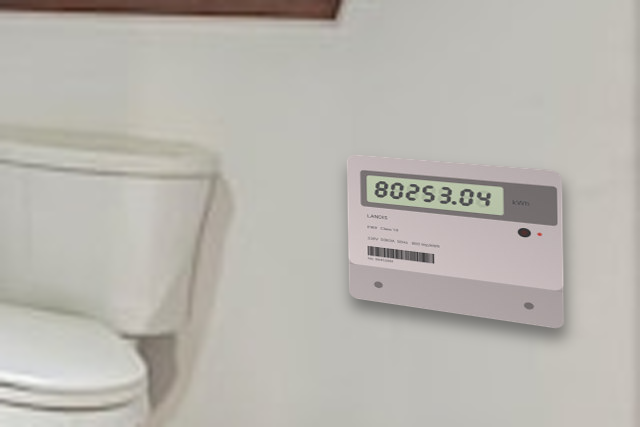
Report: 80253.04 kWh
